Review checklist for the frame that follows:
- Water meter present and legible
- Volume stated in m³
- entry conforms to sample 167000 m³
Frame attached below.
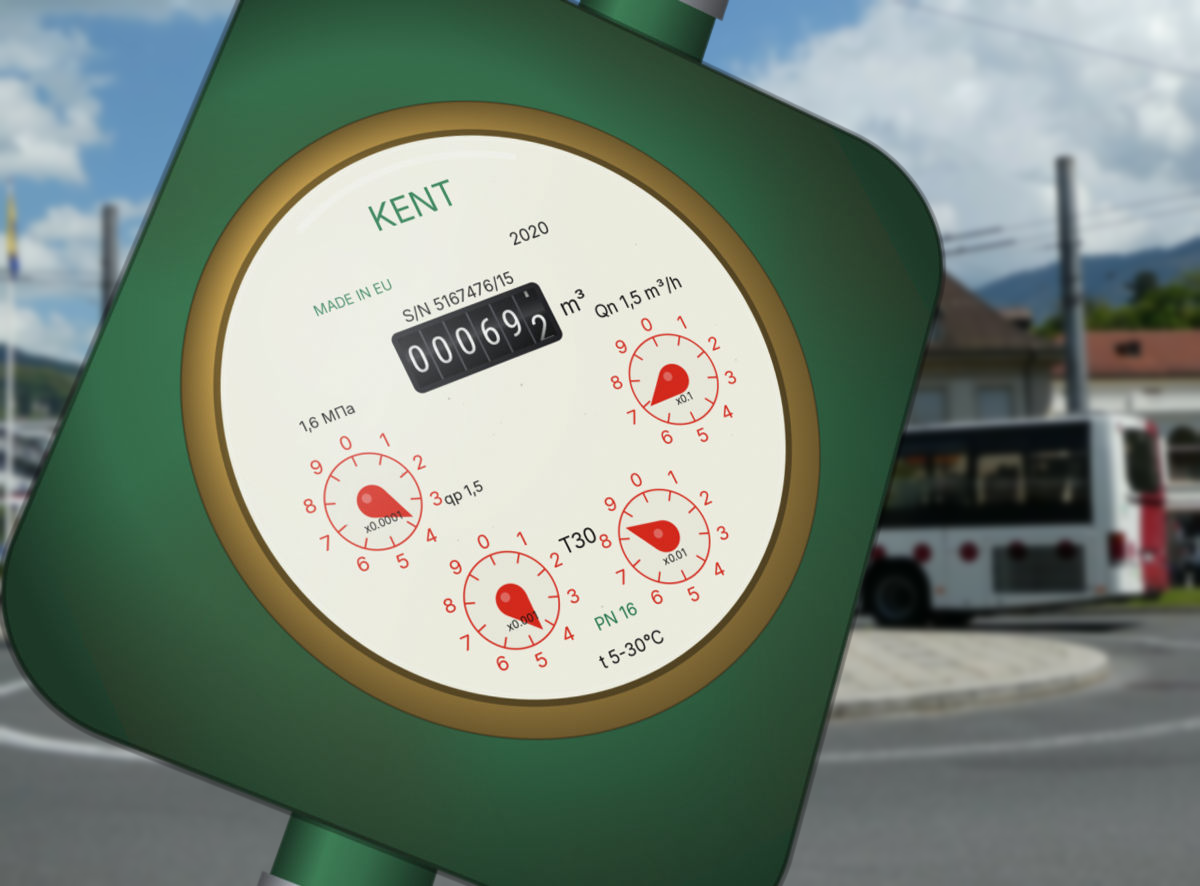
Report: 691.6843 m³
